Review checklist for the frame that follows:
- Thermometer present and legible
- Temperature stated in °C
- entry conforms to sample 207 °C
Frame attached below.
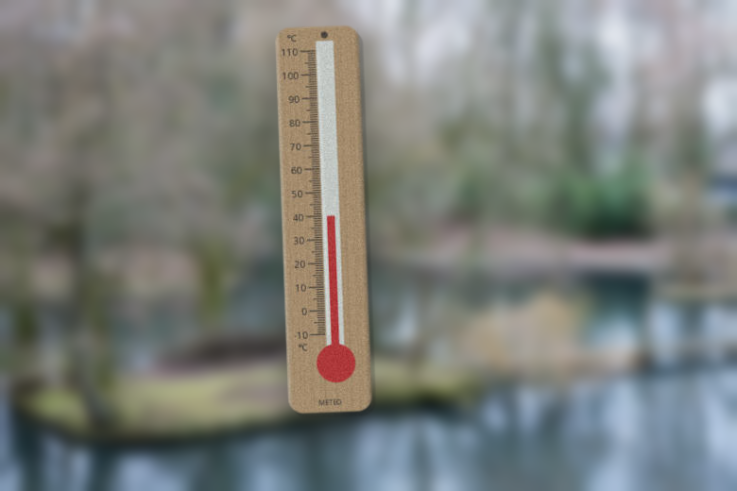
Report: 40 °C
